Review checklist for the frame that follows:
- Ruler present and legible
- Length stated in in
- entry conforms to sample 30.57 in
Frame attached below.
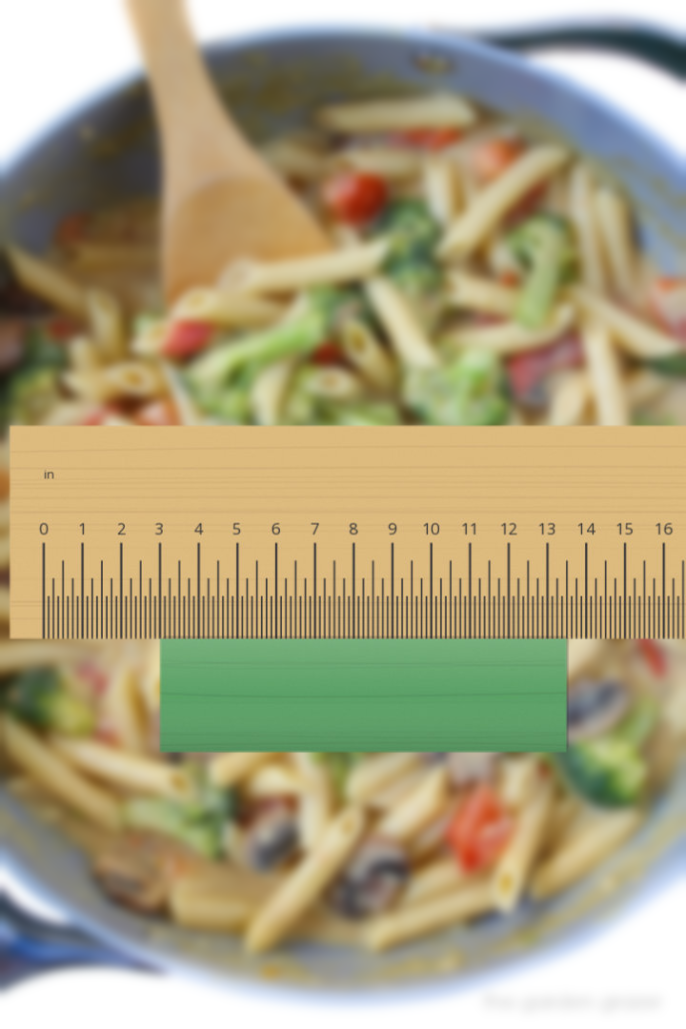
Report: 10.5 in
